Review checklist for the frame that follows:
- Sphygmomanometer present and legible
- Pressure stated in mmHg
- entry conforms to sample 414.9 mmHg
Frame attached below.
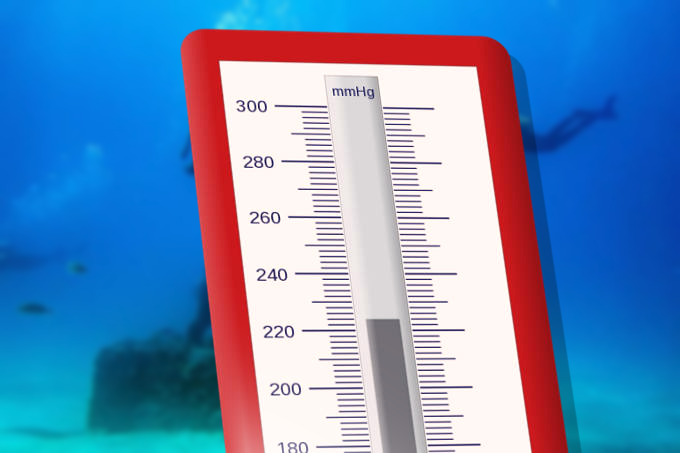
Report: 224 mmHg
